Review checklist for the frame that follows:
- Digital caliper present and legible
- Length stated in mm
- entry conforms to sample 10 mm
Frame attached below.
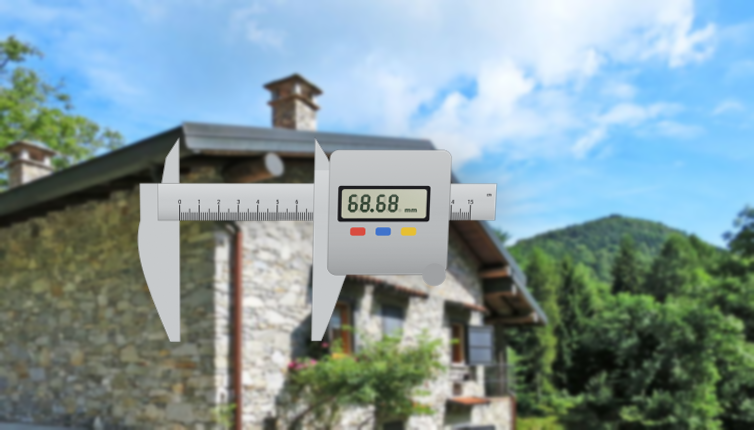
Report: 68.68 mm
